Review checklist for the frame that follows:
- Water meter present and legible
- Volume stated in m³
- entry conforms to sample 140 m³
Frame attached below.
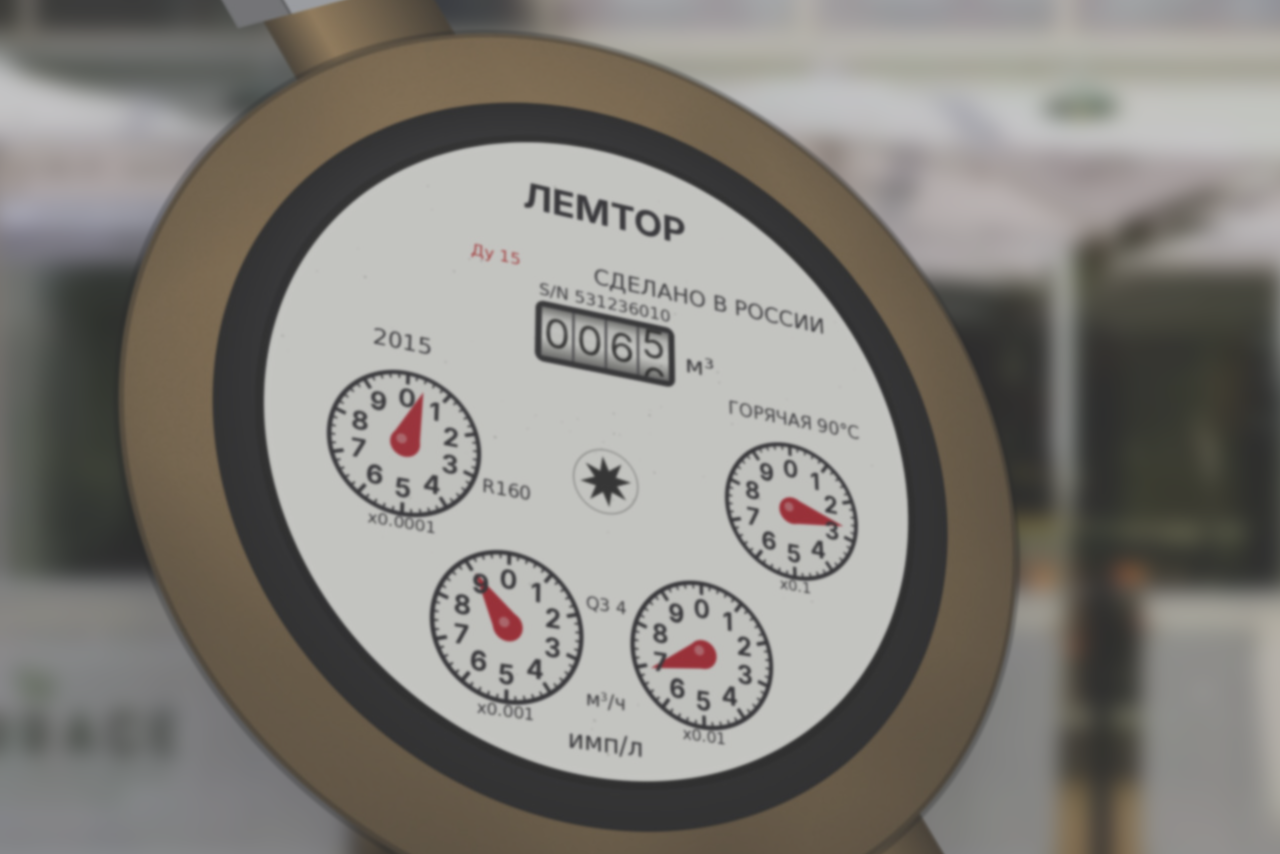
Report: 65.2690 m³
